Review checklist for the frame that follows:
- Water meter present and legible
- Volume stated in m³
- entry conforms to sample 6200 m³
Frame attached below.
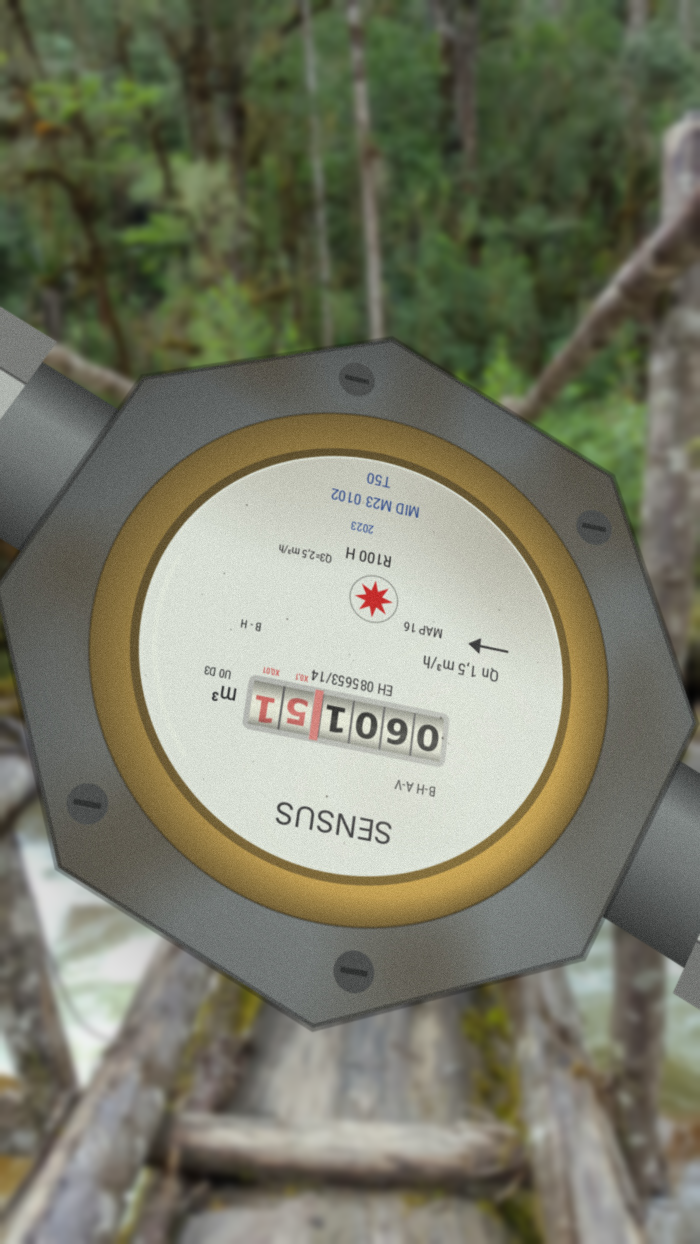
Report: 601.51 m³
